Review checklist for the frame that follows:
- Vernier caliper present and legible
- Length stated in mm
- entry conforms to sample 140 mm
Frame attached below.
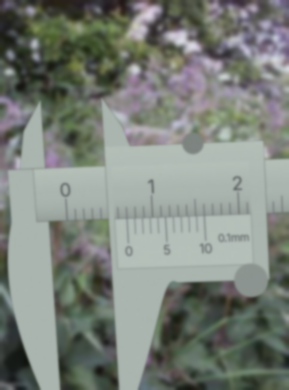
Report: 7.0 mm
